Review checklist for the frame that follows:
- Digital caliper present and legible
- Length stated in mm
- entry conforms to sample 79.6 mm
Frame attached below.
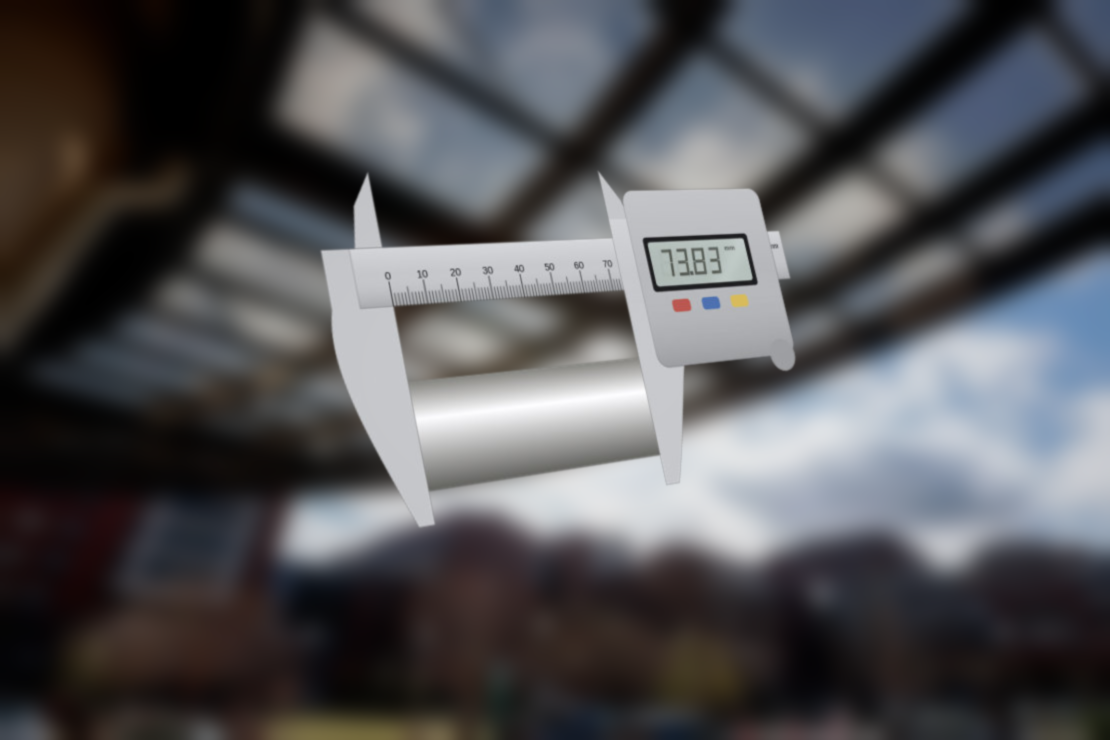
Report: 73.83 mm
